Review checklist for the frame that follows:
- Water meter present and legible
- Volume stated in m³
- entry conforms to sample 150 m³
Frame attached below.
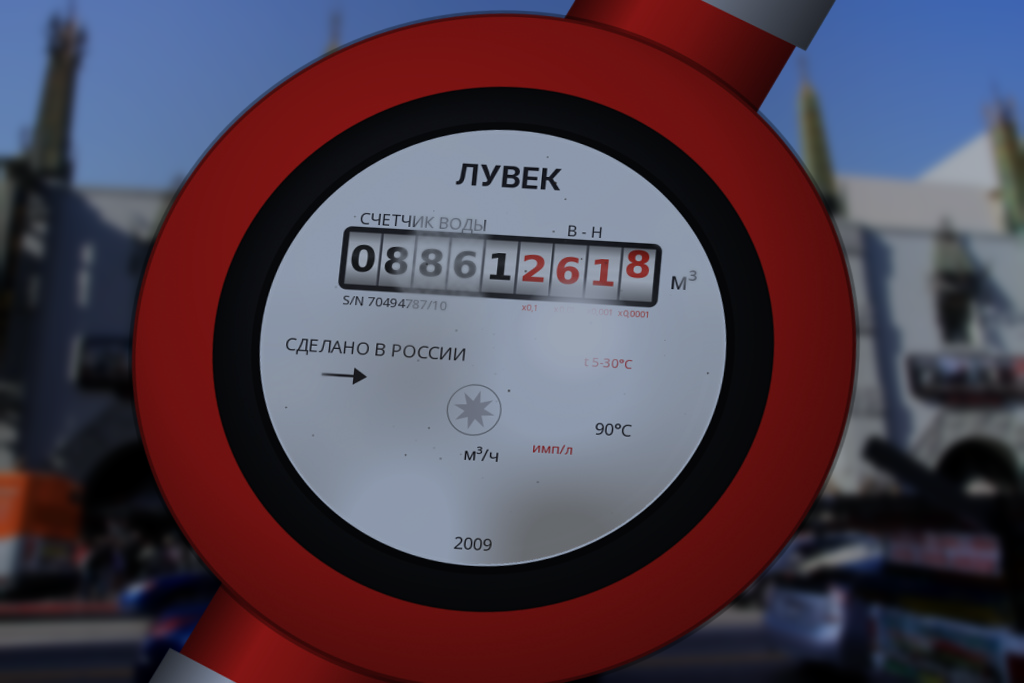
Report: 8861.2618 m³
